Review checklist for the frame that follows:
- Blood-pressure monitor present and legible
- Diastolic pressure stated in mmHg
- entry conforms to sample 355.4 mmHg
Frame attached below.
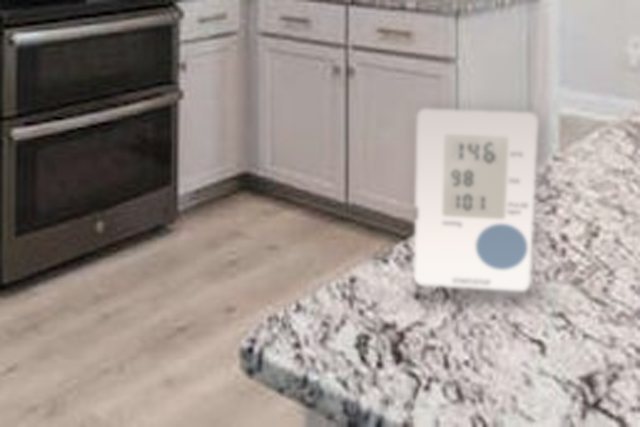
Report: 98 mmHg
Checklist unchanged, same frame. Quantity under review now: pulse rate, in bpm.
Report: 101 bpm
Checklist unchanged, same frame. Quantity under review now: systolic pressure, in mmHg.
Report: 146 mmHg
